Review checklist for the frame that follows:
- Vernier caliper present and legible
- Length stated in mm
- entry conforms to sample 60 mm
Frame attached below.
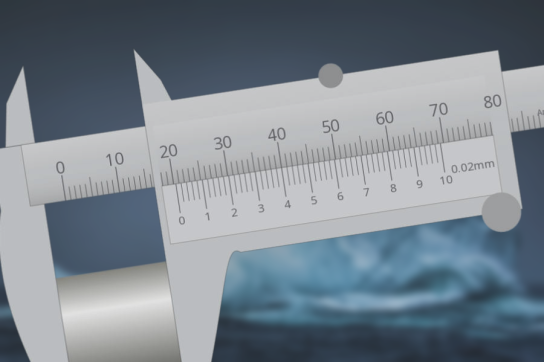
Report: 20.4 mm
